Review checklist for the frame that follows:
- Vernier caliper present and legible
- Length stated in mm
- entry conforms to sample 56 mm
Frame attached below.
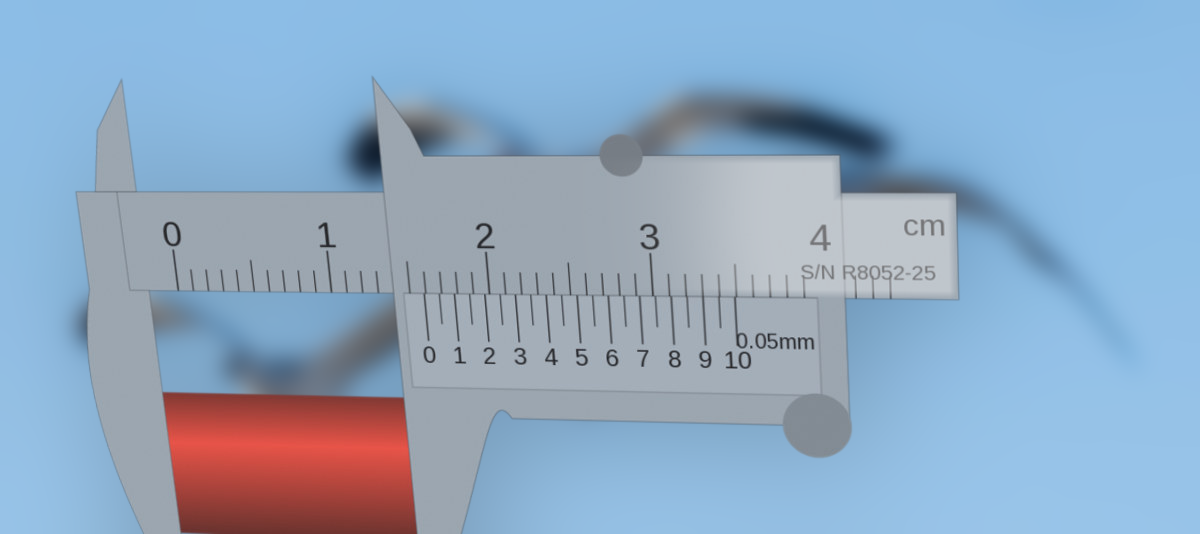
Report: 15.9 mm
